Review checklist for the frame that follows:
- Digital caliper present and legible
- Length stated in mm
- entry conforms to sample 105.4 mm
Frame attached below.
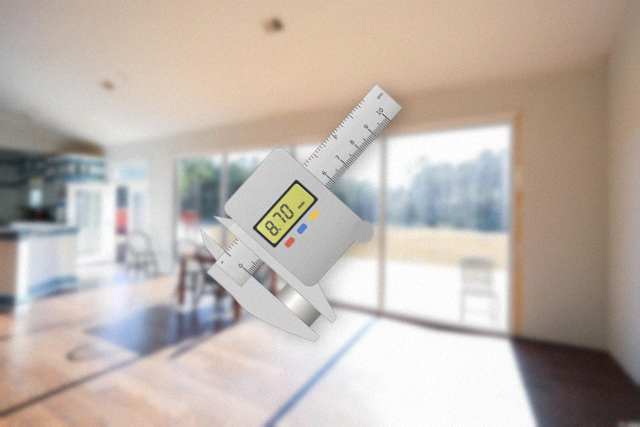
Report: 8.70 mm
